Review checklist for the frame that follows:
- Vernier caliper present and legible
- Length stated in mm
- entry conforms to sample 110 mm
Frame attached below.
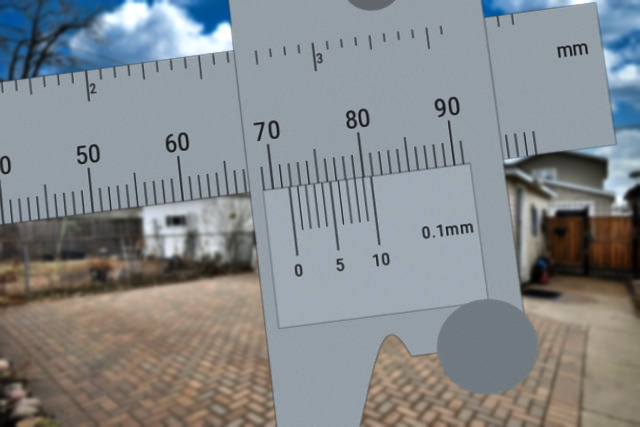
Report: 71.8 mm
